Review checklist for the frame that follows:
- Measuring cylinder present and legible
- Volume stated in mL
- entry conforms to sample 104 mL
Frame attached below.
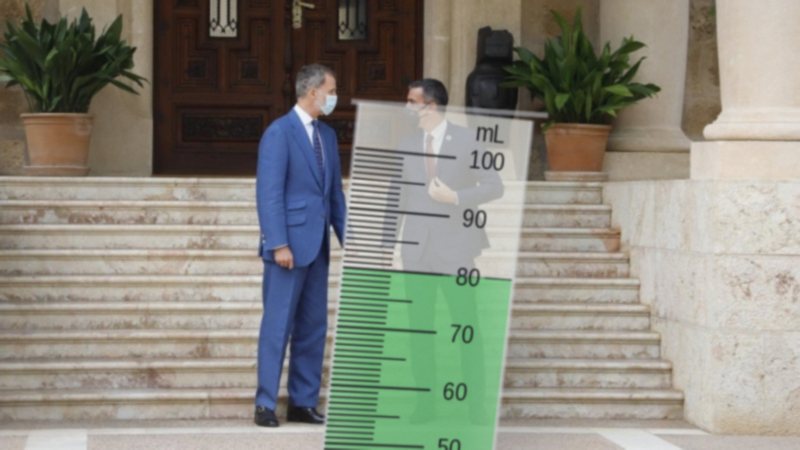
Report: 80 mL
